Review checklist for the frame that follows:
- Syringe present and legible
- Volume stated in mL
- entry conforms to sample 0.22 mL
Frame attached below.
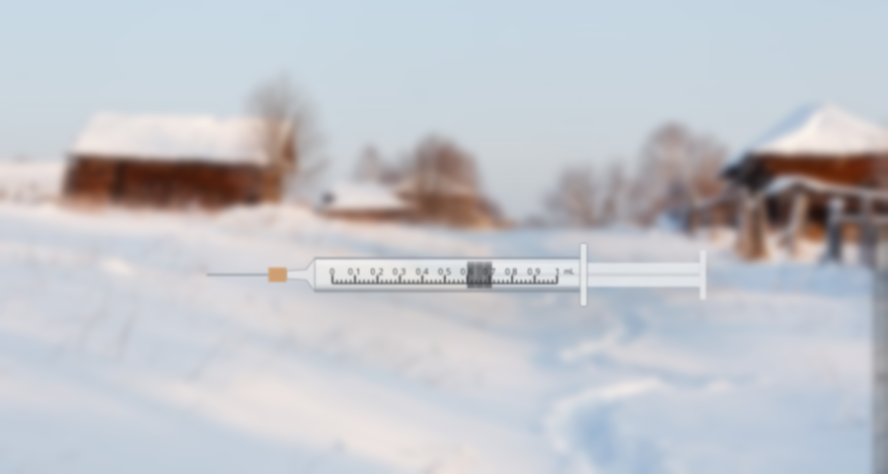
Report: 0.6 mL
